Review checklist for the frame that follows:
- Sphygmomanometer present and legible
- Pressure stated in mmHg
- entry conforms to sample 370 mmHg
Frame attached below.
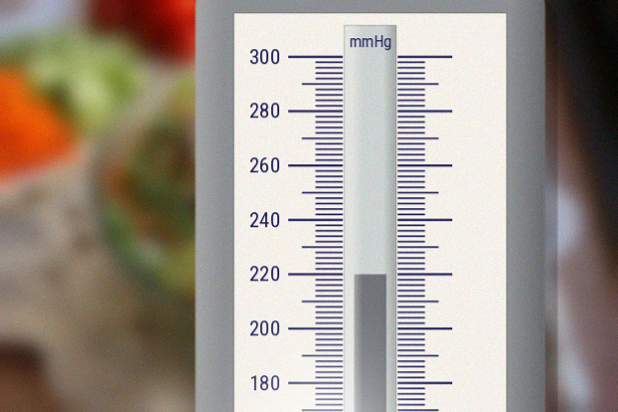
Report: 220 mmHg
